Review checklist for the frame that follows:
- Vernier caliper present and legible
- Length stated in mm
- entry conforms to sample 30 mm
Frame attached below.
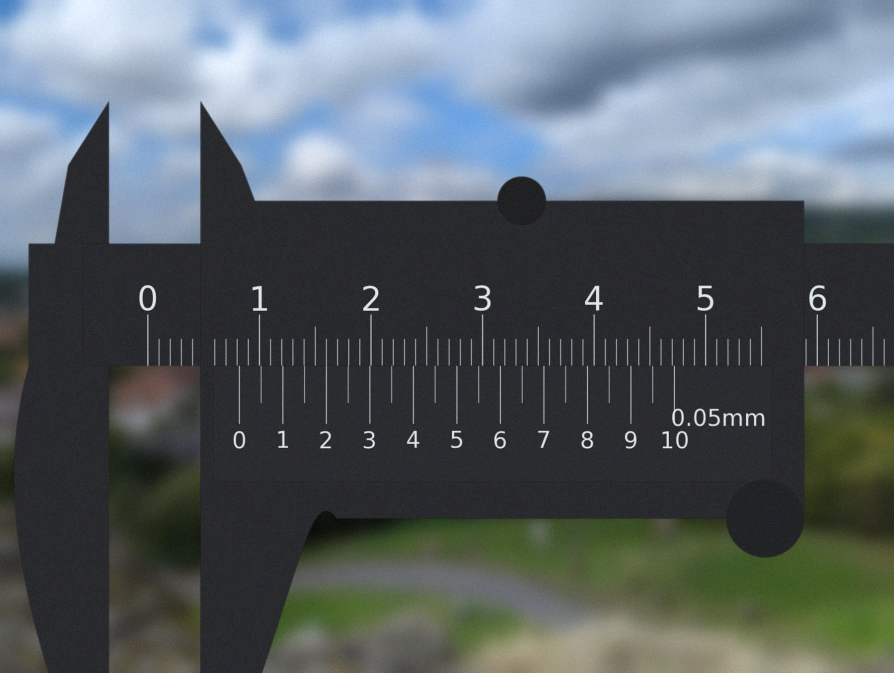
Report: 8.2 mm
